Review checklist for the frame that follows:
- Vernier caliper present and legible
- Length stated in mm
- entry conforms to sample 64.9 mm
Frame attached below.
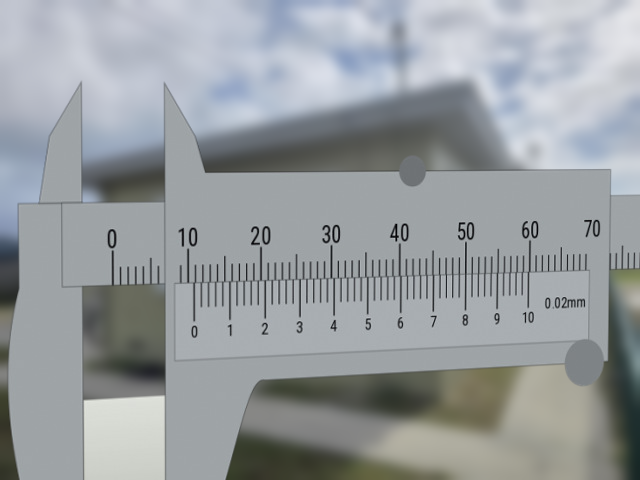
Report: 10.8 mm
